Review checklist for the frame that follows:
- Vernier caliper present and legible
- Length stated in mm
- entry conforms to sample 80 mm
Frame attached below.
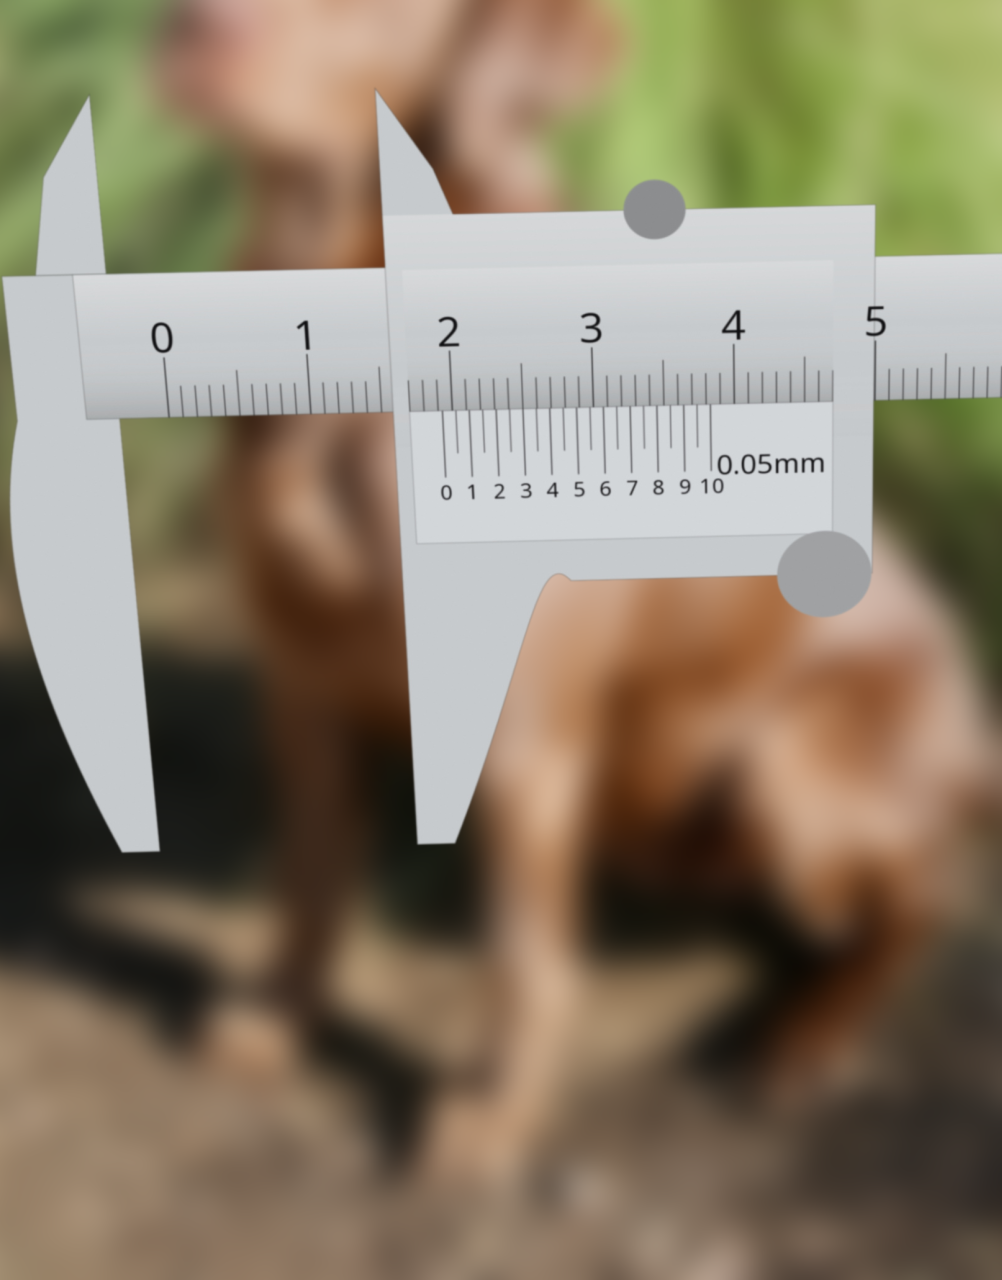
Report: 19.3 mm
